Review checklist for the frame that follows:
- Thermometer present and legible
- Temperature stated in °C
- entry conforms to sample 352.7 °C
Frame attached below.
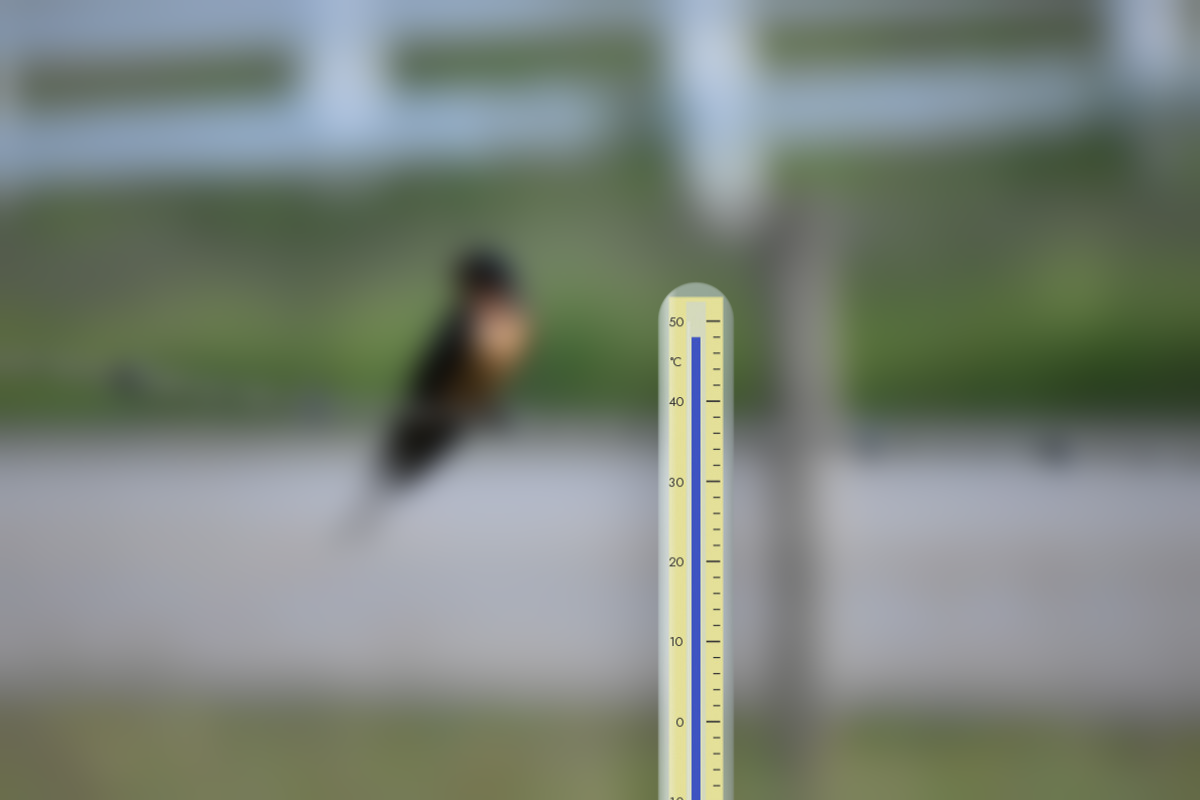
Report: 48 °C
